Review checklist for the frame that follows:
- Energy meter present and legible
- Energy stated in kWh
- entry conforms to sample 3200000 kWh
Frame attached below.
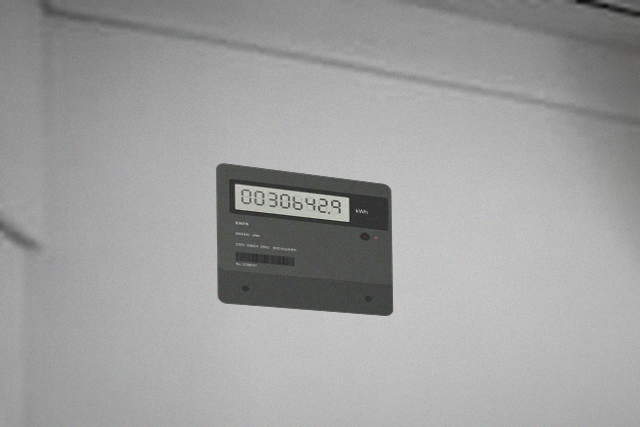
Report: 30642.9 kWh
